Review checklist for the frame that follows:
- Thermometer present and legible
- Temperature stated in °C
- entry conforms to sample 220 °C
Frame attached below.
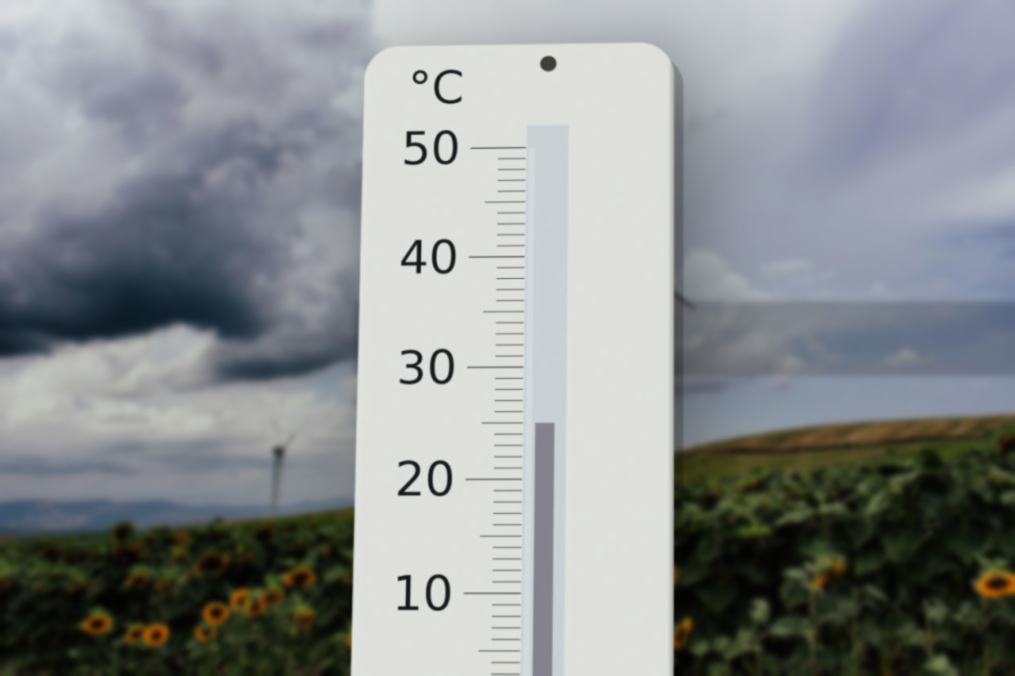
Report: 25 °C
